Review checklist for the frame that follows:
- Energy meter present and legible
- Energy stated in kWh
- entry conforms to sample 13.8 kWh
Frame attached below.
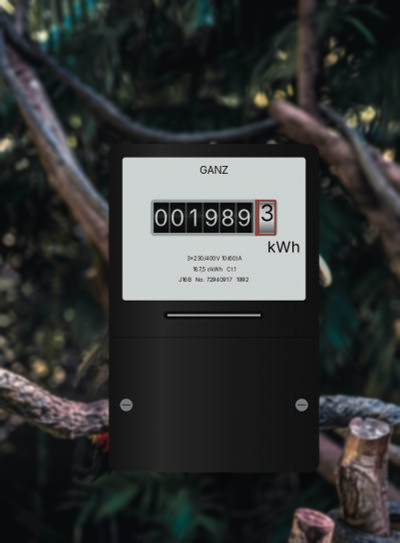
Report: 1989.3 kWh
